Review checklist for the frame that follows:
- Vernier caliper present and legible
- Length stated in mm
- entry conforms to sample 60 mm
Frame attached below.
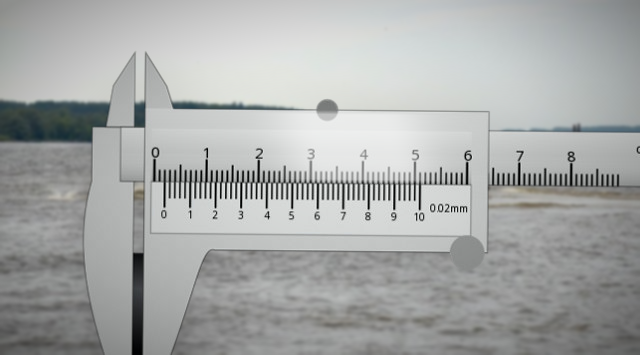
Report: 2.0 mm
